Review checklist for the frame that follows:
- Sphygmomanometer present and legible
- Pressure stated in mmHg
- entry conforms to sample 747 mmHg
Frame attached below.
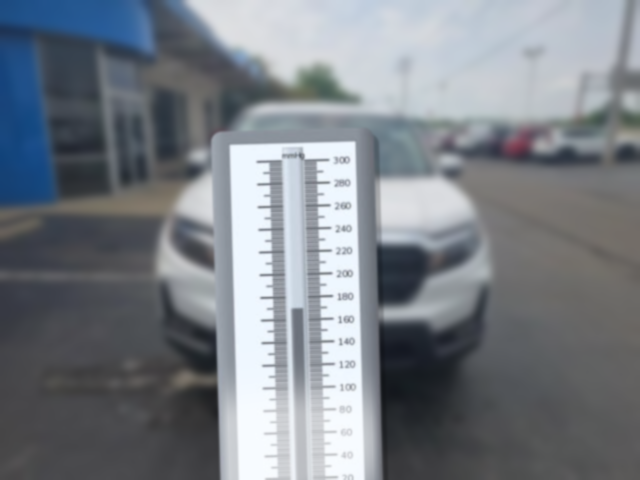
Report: 170 mmHg
